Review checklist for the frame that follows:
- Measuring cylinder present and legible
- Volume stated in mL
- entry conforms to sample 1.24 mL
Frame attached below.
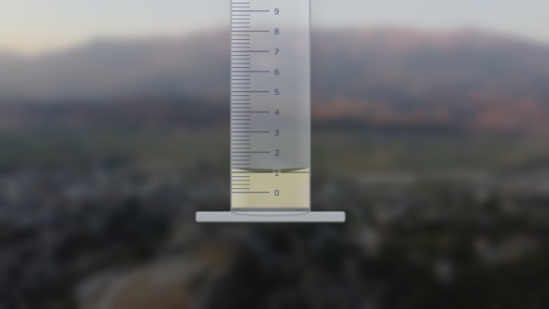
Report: 1 mL
